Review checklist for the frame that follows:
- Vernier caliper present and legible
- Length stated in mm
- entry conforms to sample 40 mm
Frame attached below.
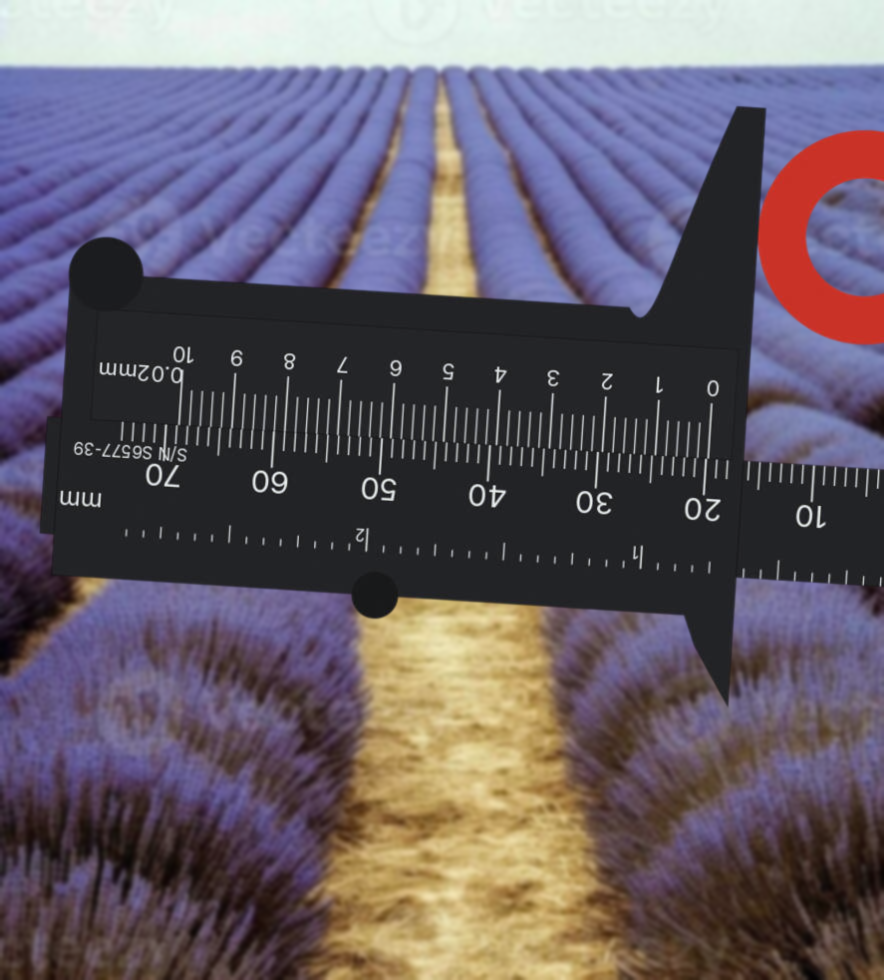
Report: 19.8 mm
